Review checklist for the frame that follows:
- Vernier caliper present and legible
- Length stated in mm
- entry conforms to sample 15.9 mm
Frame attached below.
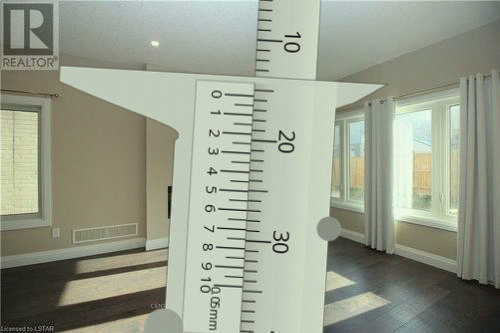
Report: 15.6 mm
